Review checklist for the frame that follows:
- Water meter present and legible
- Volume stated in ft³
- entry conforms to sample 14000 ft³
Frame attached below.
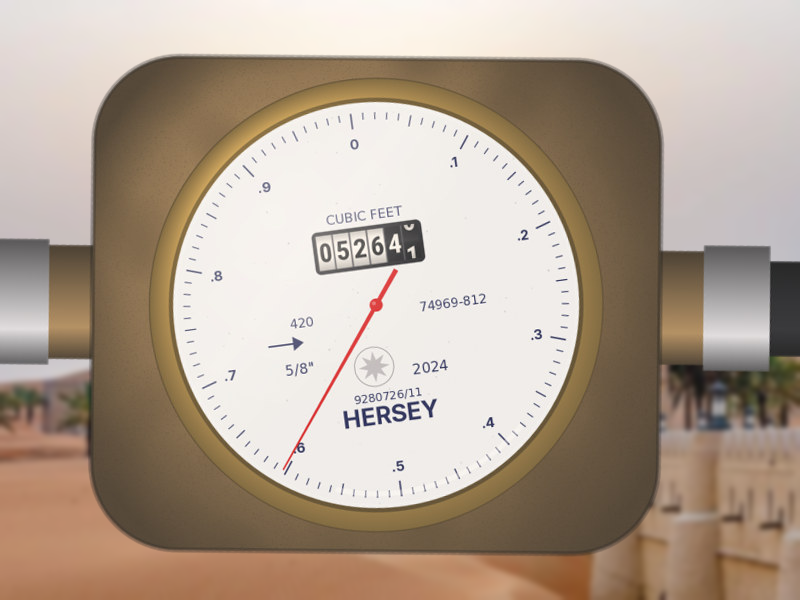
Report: 52640.60 ft³
